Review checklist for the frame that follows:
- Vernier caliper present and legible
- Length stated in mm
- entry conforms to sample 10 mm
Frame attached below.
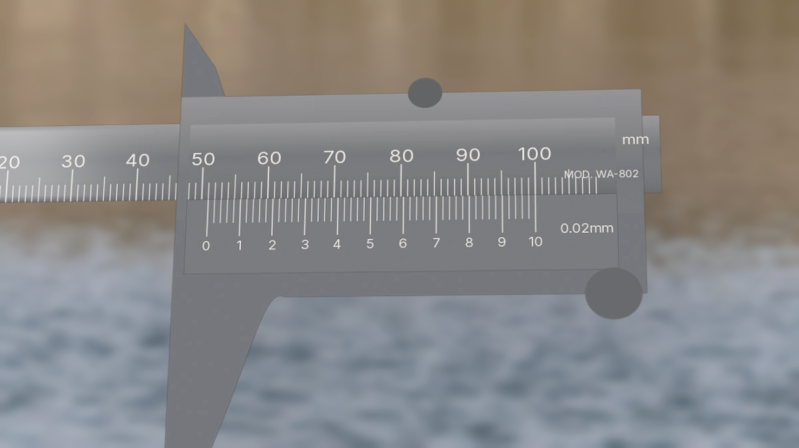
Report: 51.0 mm
